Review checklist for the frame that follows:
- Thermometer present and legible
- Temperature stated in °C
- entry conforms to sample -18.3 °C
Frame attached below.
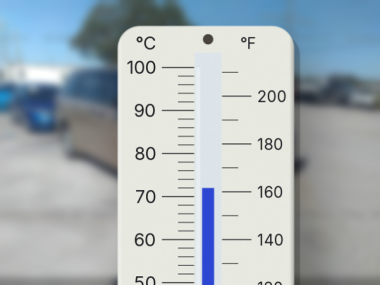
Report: 72 °C
